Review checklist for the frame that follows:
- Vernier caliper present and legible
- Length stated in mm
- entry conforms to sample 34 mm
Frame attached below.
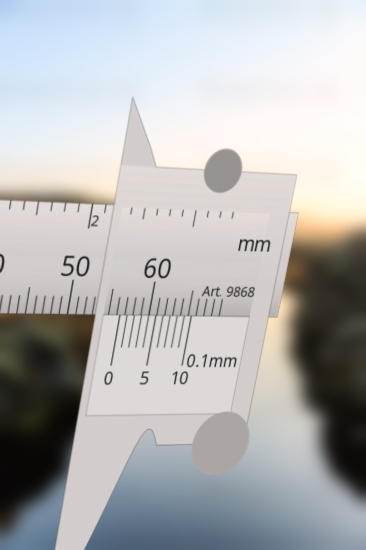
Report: 56.4 mm
